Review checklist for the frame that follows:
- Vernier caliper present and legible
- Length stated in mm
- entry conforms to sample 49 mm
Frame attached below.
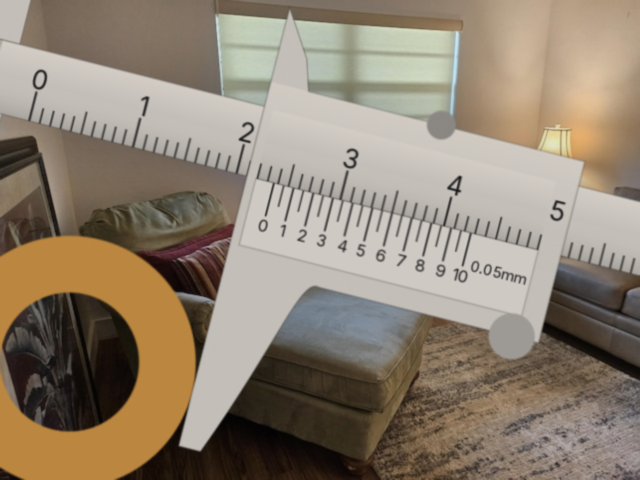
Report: 23.6 mm
